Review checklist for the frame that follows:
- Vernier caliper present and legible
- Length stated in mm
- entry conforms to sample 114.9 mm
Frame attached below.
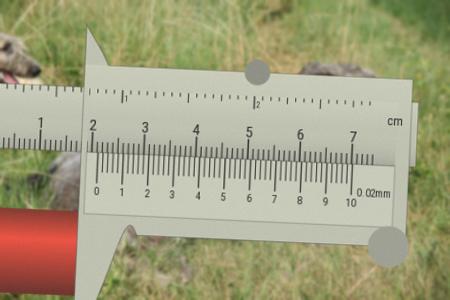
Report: 21.2 mm
